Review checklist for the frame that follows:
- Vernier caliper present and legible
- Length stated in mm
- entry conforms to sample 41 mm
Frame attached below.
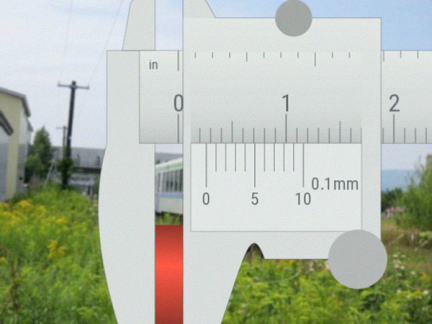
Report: 2.6 mm
